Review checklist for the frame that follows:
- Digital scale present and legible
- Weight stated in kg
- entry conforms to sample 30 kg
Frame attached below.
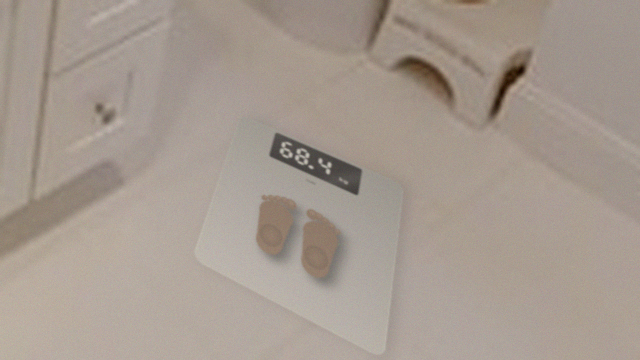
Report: 68.4 kg
